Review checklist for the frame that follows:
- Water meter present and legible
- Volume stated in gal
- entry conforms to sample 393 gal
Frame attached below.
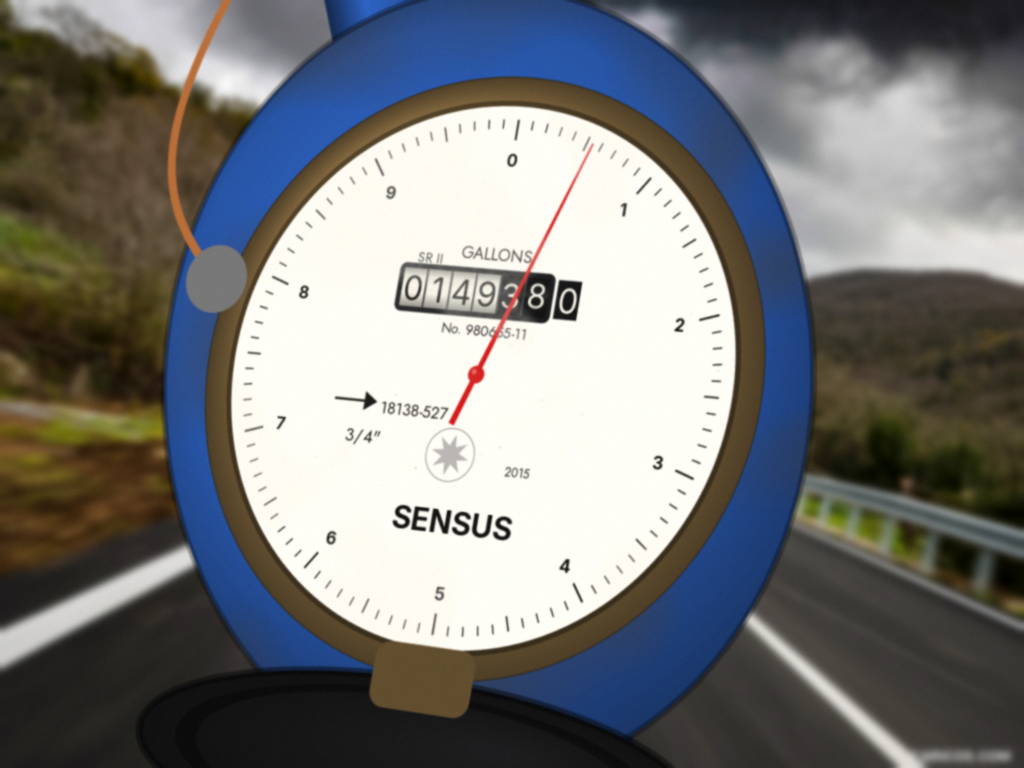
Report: 149380.5 gal
